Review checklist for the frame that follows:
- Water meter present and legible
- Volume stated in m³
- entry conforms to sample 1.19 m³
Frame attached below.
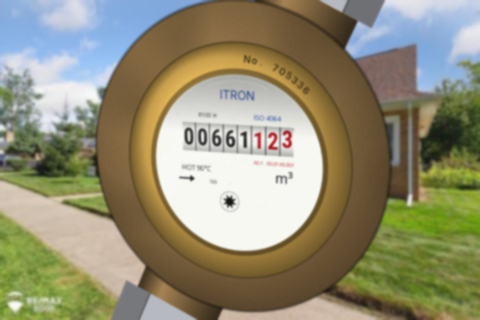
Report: 661.123 m³
